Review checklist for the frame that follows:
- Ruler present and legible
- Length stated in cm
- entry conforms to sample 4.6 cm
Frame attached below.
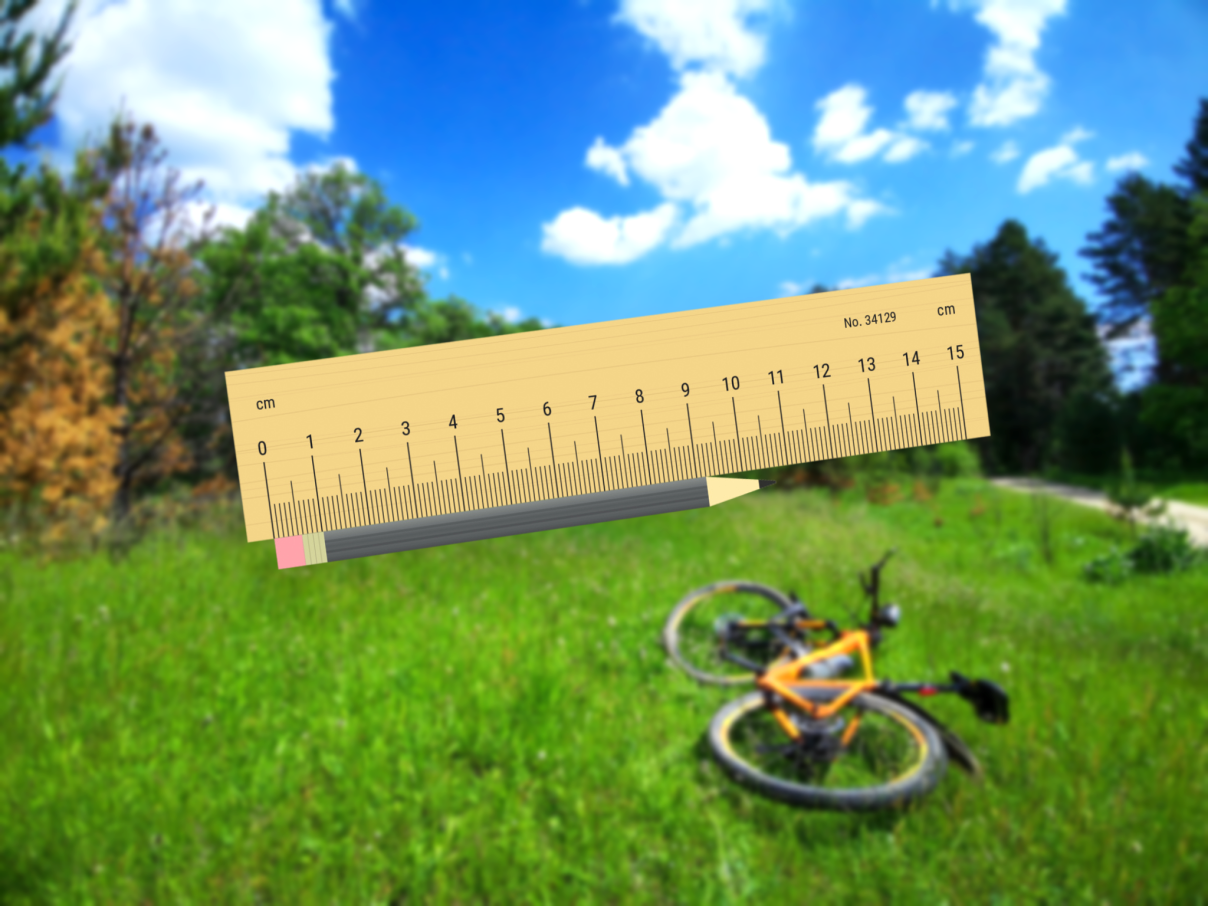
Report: 10.7 cm
